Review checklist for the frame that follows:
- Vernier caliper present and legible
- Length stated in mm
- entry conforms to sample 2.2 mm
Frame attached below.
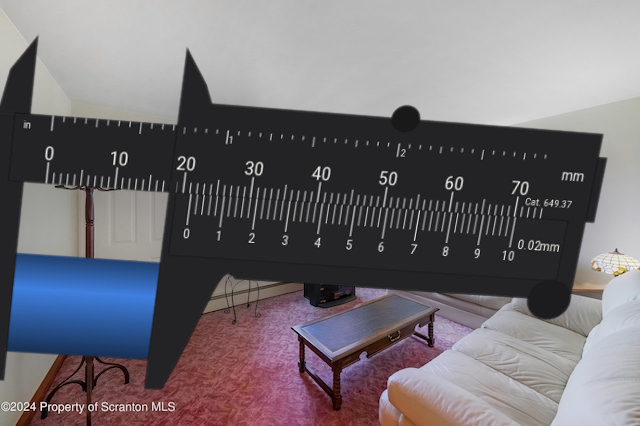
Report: 21.2 mm
